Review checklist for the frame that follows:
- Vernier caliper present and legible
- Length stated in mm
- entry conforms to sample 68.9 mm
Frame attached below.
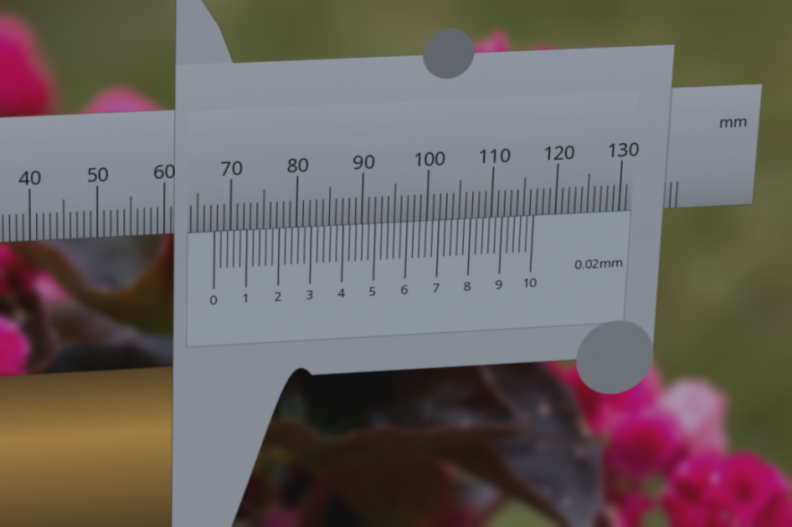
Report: 67.6 mm
